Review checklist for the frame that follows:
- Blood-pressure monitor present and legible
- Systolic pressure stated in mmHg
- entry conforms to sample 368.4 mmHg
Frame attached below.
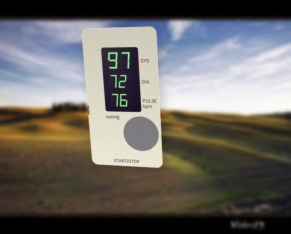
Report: 97 mmHg
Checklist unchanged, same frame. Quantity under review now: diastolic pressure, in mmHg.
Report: 72 mmHg
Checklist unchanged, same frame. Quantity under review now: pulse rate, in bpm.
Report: 76 bpm
